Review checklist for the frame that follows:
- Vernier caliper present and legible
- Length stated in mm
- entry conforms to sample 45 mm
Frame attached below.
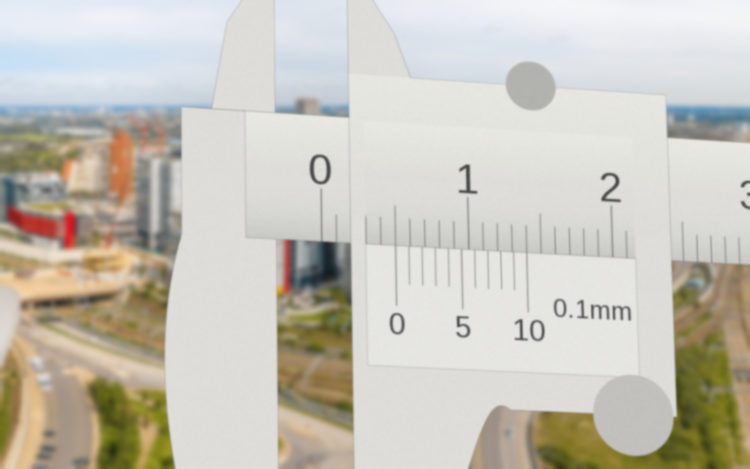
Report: 5.0 mm
